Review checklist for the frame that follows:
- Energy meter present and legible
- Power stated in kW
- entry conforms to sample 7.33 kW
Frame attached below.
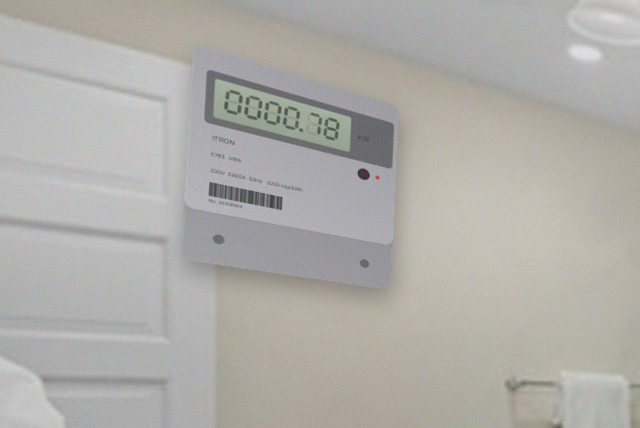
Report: 0.78 kW
